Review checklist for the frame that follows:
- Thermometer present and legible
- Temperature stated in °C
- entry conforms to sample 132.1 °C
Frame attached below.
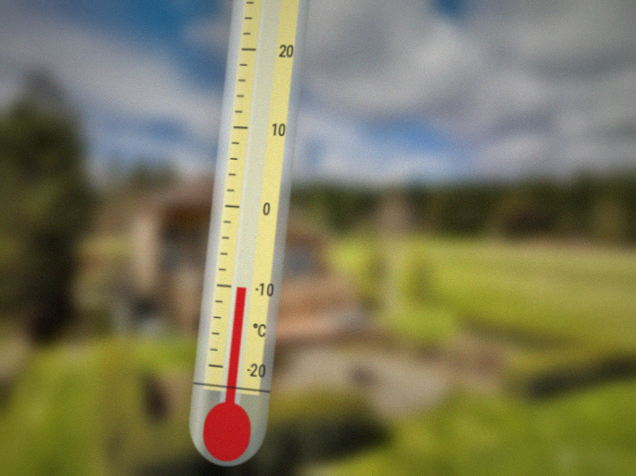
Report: -10 °C
